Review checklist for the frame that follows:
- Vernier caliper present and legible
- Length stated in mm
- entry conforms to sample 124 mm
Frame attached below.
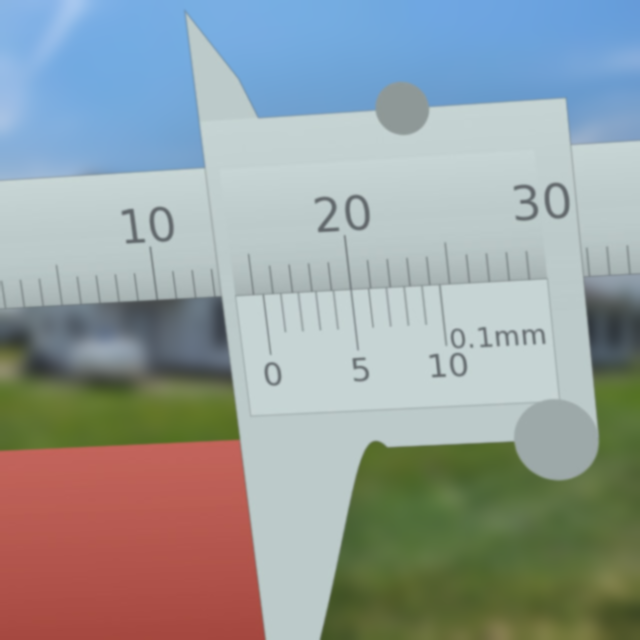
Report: 15.5 mm
